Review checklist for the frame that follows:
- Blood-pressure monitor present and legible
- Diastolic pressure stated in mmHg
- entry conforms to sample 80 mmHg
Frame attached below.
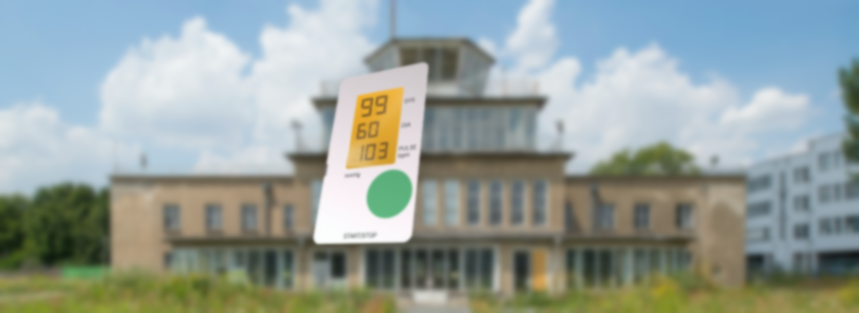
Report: 60 mmHg
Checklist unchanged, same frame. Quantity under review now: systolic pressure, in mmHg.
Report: 99 mmHg
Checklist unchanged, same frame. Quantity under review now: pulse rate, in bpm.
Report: 103 bpm
